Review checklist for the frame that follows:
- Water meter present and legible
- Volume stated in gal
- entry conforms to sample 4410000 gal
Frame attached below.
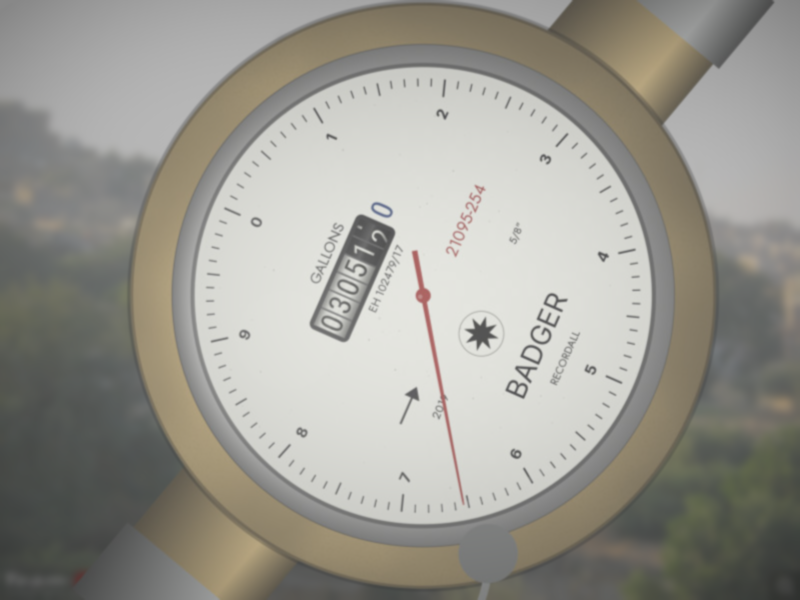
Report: 305116.5 gal
